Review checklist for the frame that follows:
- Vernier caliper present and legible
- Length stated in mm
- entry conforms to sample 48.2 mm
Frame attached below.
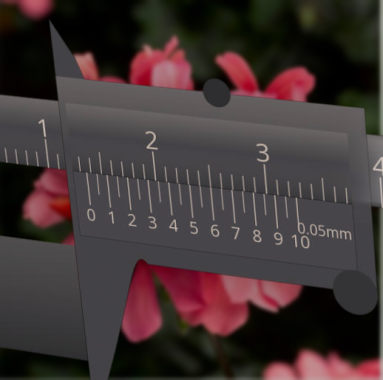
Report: 13.6 mm
